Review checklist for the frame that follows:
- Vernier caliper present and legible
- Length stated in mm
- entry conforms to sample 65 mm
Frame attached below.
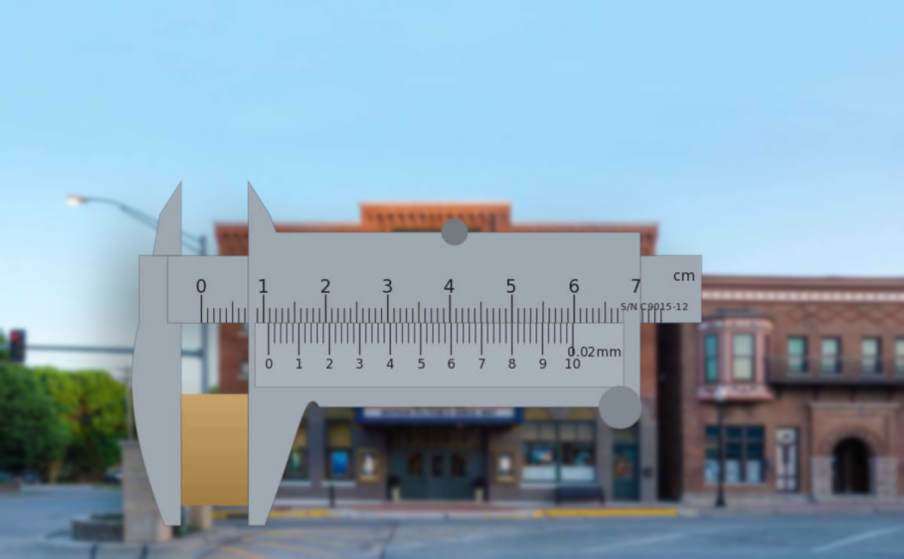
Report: 10.8 mm
